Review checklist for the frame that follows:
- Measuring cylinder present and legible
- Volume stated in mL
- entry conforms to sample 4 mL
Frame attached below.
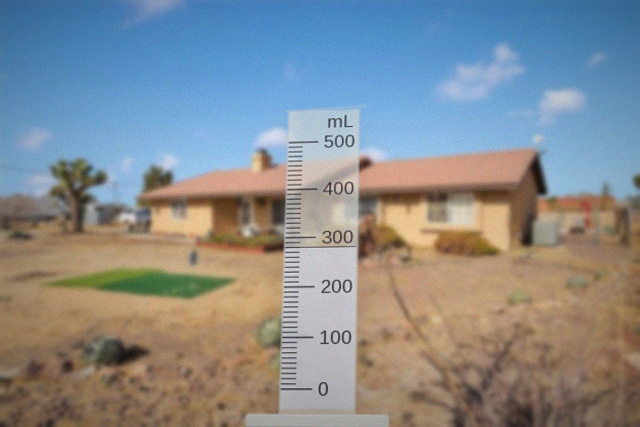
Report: 280 mL
